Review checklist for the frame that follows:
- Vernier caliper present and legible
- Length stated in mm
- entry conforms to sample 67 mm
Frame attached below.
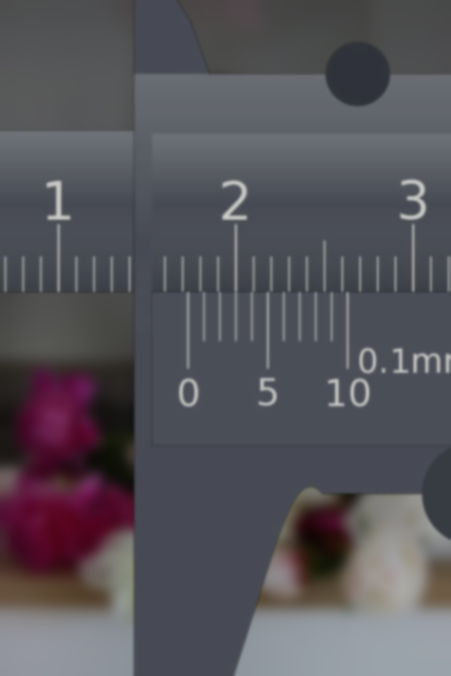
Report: 17.3 mm
